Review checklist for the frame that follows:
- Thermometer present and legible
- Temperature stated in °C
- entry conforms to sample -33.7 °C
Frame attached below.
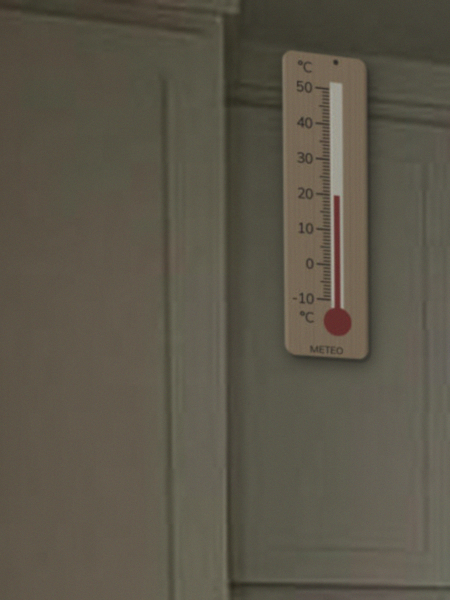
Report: 20 °C
